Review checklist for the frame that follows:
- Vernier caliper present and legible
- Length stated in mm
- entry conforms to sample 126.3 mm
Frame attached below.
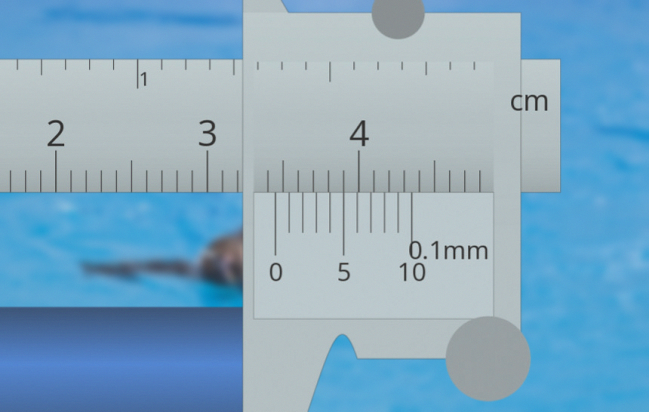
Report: 34.5 mm
